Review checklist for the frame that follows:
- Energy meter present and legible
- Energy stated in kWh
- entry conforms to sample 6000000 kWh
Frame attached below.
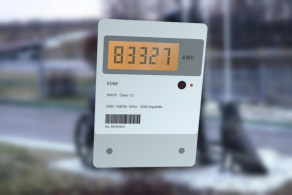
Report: 83327 kWh
